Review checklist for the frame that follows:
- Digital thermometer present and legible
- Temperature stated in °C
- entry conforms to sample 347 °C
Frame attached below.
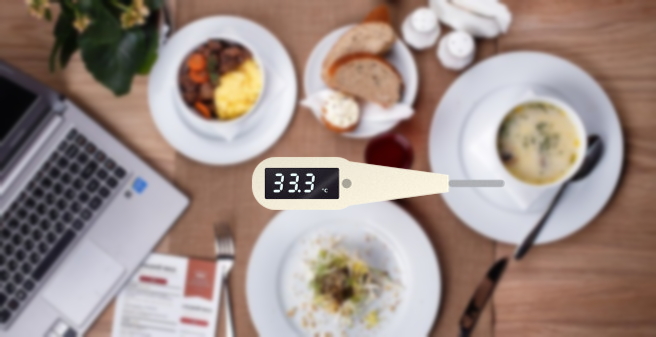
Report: 33.3 °C
